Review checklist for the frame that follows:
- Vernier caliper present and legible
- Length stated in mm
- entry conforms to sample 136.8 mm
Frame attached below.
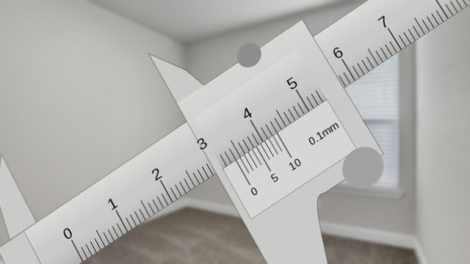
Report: 34.0 mm
